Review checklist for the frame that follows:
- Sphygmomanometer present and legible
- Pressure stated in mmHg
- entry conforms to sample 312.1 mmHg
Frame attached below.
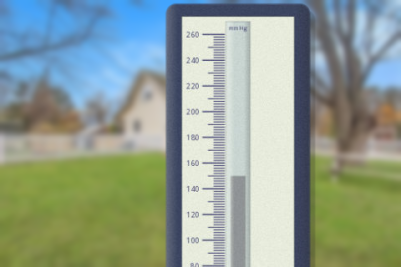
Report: 150 mmHg
